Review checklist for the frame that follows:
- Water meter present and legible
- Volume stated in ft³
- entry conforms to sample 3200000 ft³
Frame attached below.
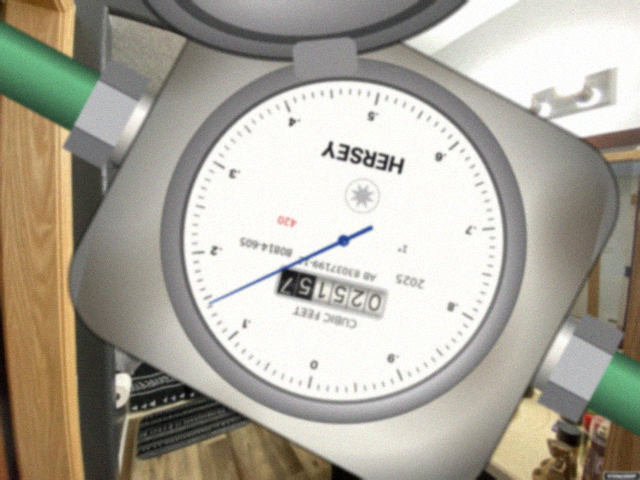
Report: 25157.14 ft³
